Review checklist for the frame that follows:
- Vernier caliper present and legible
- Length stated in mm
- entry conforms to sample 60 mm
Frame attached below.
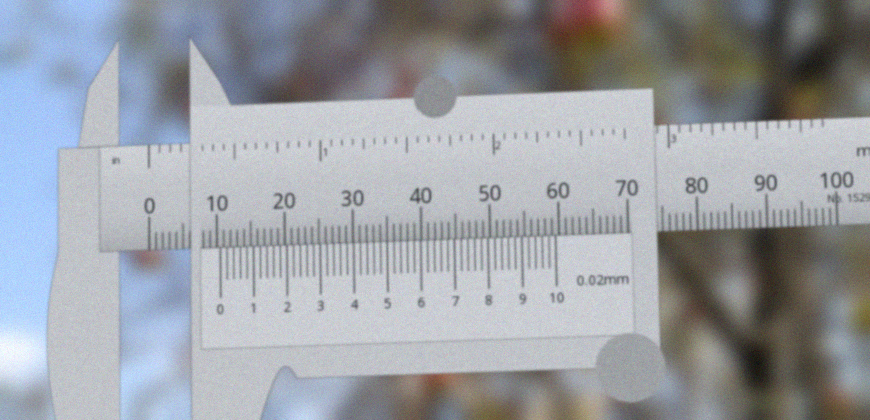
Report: 10.5 mm
